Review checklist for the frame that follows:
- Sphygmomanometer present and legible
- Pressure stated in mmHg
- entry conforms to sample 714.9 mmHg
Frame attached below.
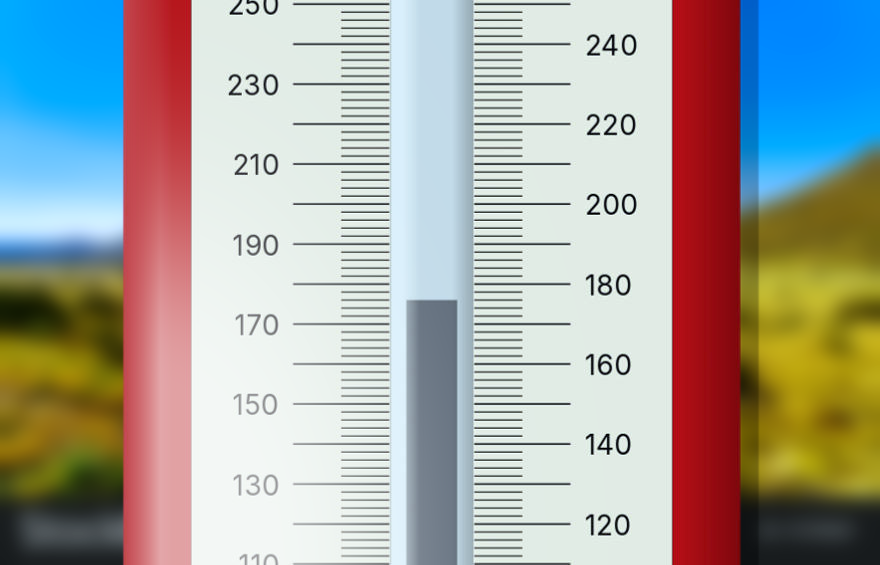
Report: 176 mmHg
